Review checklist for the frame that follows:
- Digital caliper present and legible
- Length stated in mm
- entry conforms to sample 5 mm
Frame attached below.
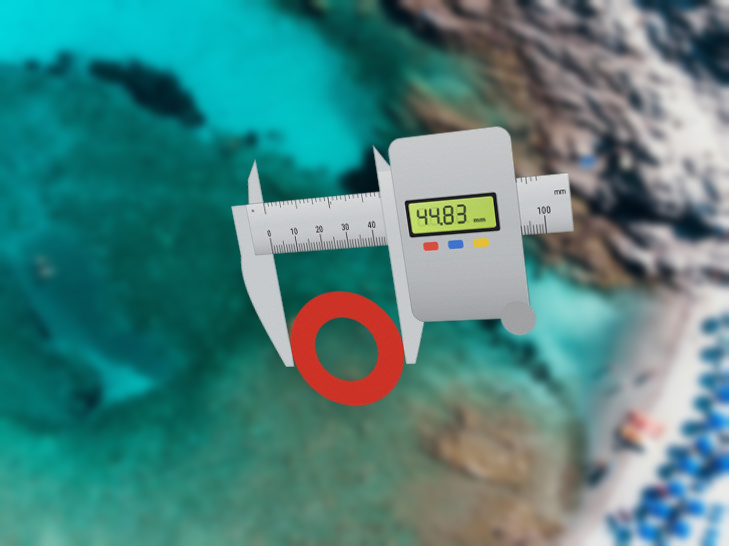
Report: 44.83 mm
